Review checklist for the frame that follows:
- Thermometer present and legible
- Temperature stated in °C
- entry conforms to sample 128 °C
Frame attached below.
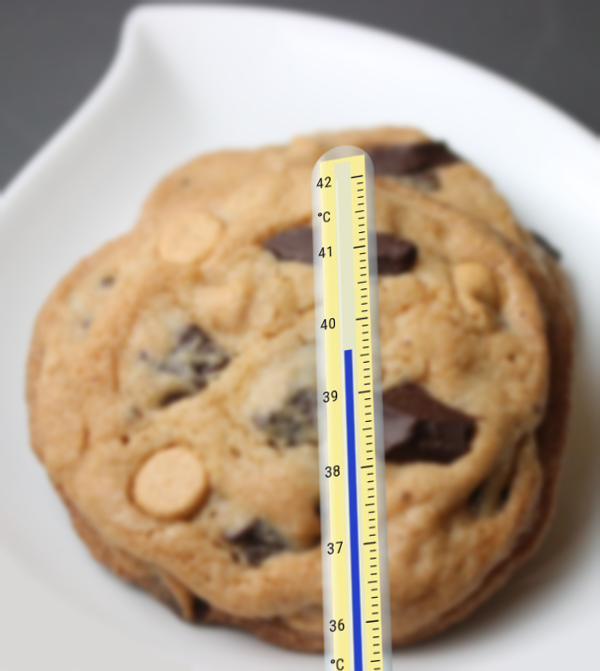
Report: 39.6 °C
